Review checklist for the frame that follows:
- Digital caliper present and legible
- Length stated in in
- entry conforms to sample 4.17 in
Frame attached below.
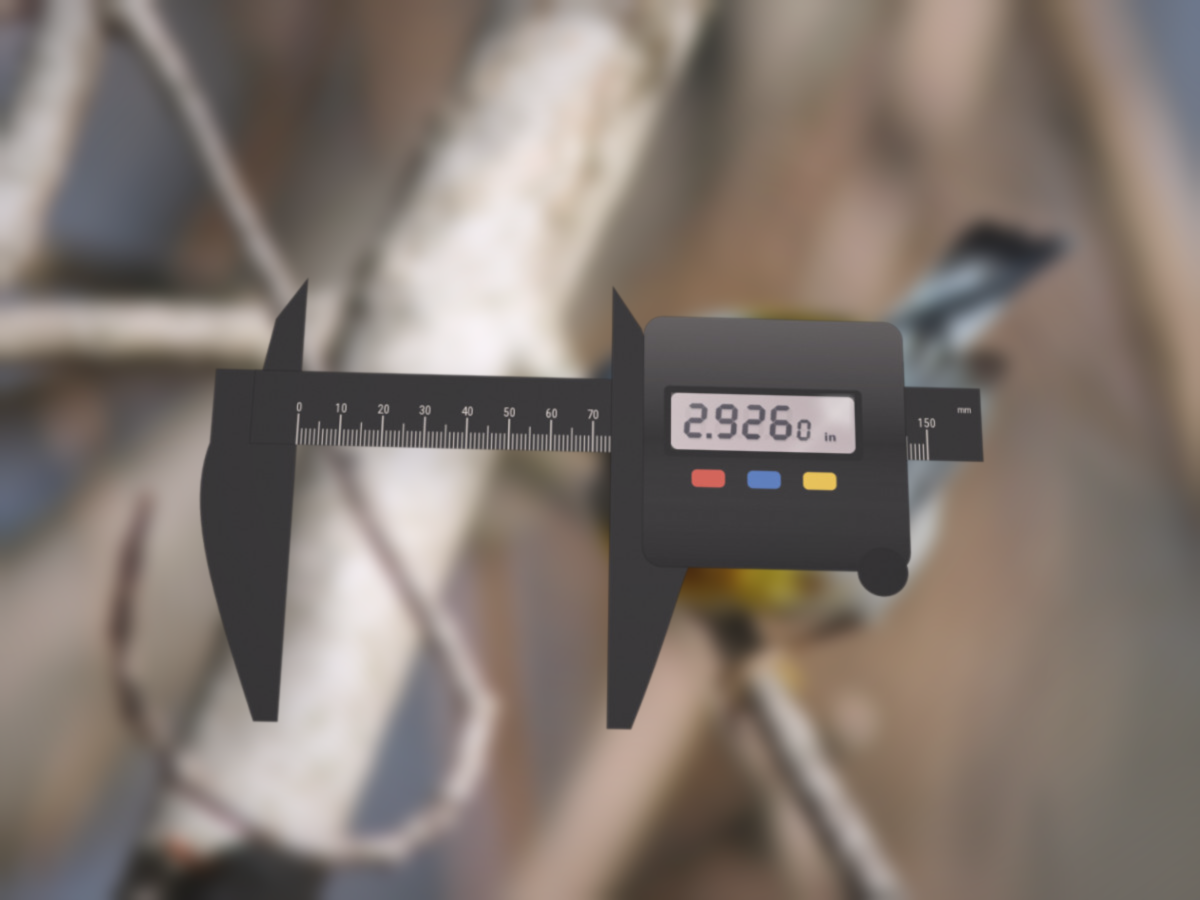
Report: 2.9260 in
